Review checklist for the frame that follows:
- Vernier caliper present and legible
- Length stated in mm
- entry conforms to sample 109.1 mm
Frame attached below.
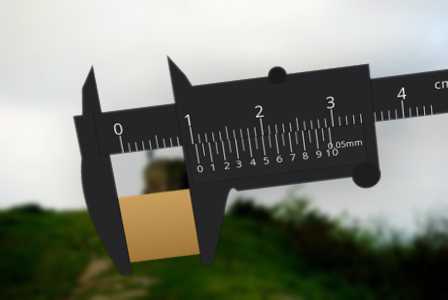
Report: 10.4 mm
